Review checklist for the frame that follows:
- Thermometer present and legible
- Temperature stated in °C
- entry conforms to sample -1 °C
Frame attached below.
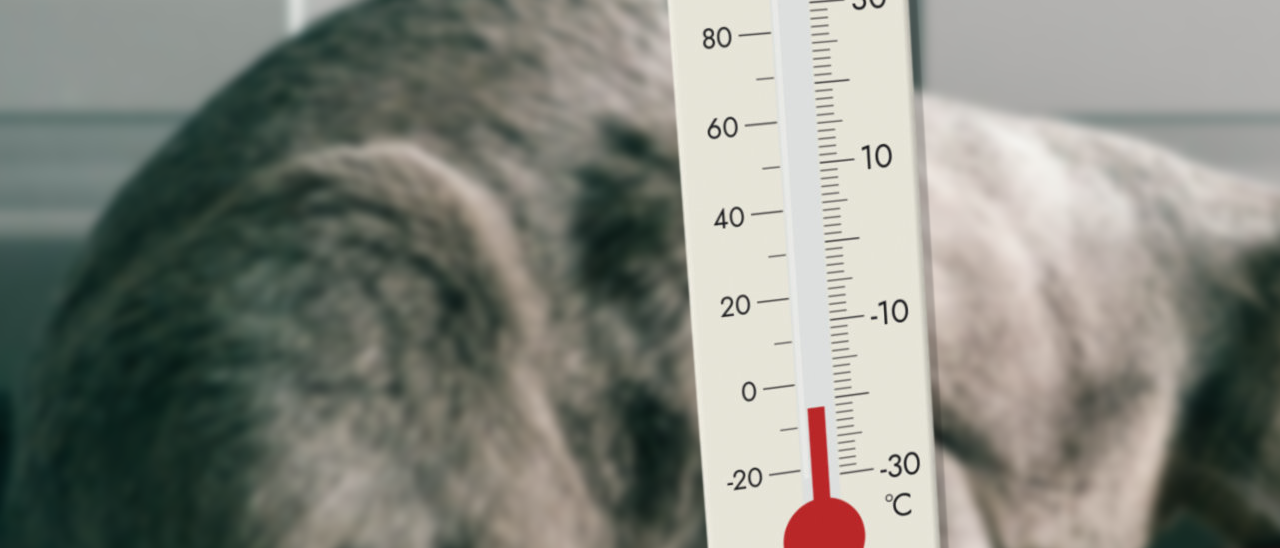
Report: -21 °C
